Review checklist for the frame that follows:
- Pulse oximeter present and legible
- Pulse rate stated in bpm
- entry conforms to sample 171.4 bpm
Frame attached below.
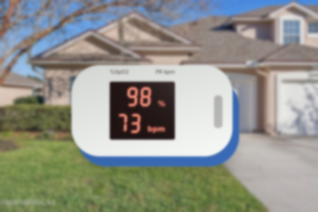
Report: 73 bpm
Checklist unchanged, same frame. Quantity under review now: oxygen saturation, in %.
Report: 98 %
